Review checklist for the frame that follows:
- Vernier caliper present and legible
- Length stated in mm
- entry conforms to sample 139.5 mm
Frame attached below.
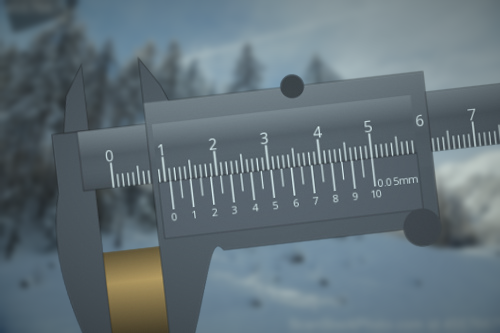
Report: 11.0 mm
